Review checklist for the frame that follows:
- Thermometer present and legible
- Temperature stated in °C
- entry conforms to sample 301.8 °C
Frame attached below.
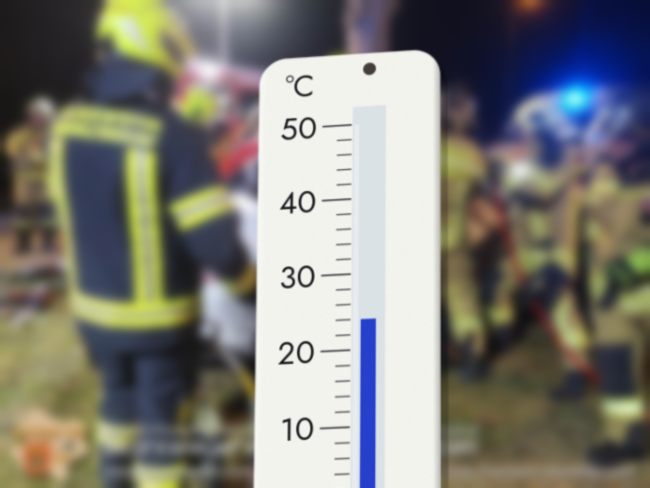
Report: 24 °C
